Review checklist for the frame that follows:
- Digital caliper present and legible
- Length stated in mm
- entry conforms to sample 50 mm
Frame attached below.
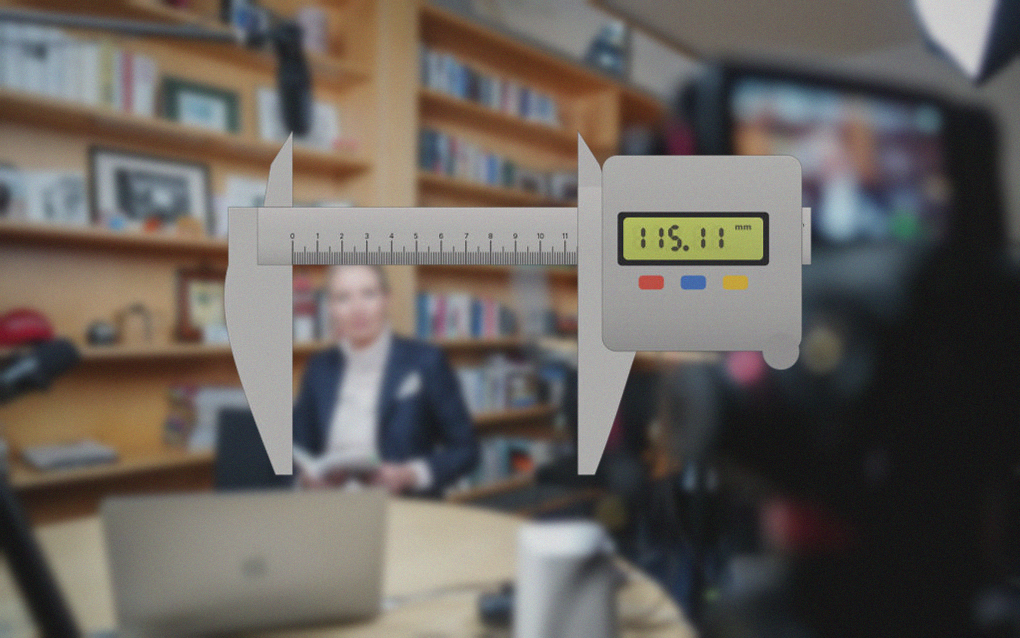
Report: 115.11 mm
